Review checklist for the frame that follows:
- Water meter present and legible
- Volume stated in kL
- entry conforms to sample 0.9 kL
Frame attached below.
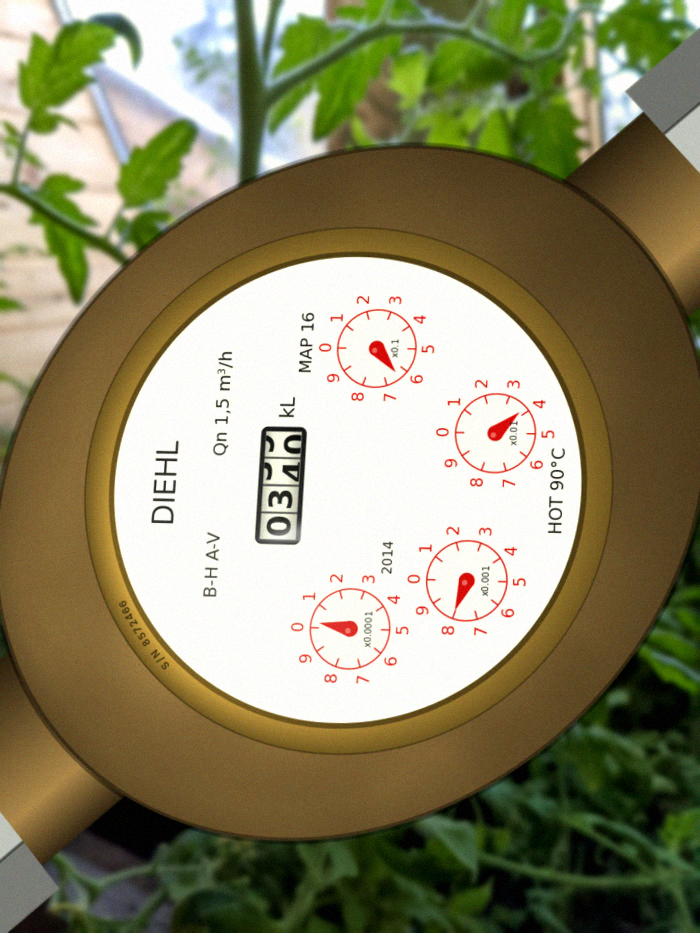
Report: 339.6380 kL
